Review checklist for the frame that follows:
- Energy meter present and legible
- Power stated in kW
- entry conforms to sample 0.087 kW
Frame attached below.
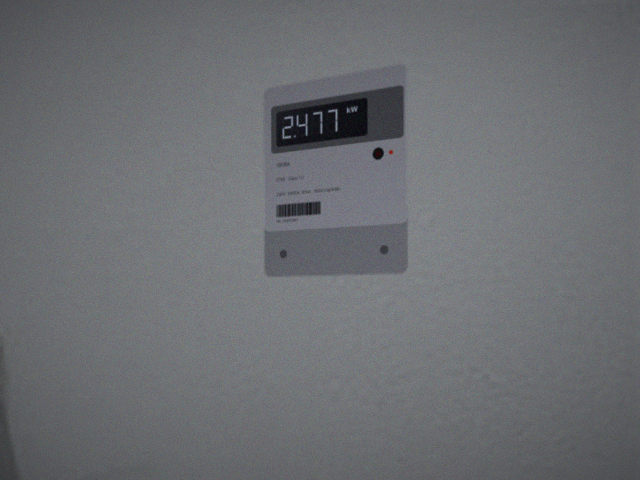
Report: 2.477 kW
